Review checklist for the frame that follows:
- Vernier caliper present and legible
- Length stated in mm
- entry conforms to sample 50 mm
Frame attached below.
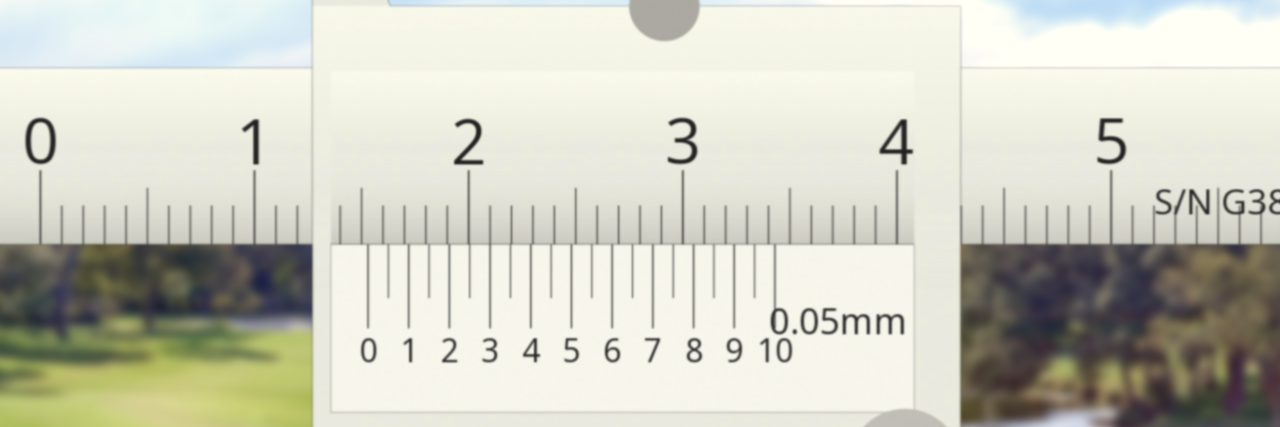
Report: 15.3 mm
